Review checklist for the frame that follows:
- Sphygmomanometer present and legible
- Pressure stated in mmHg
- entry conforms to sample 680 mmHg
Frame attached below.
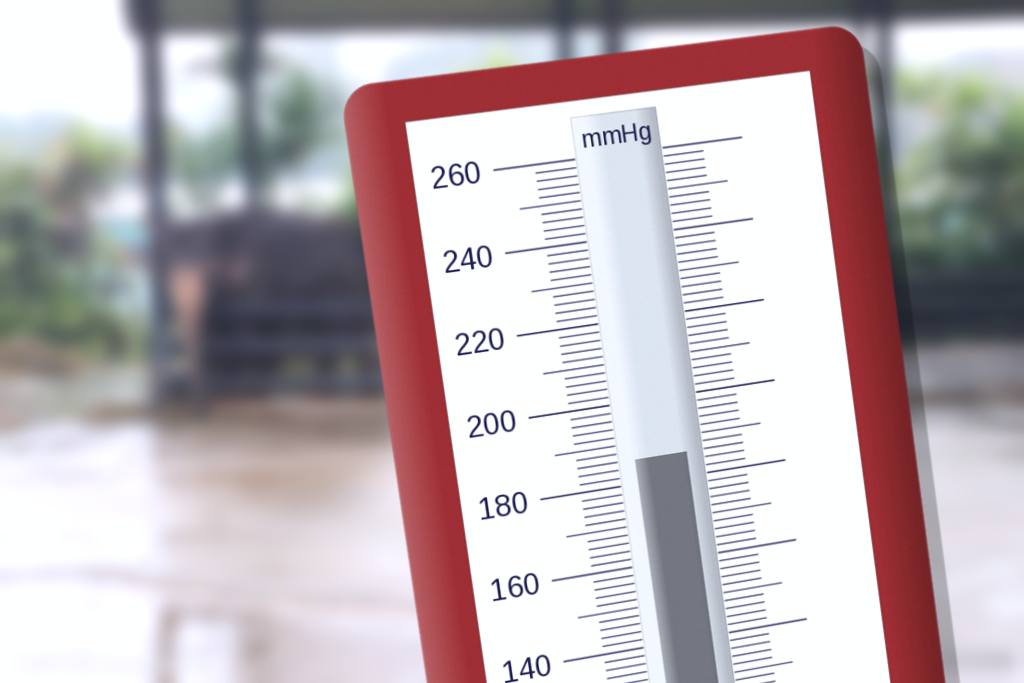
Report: 186 mmHg
